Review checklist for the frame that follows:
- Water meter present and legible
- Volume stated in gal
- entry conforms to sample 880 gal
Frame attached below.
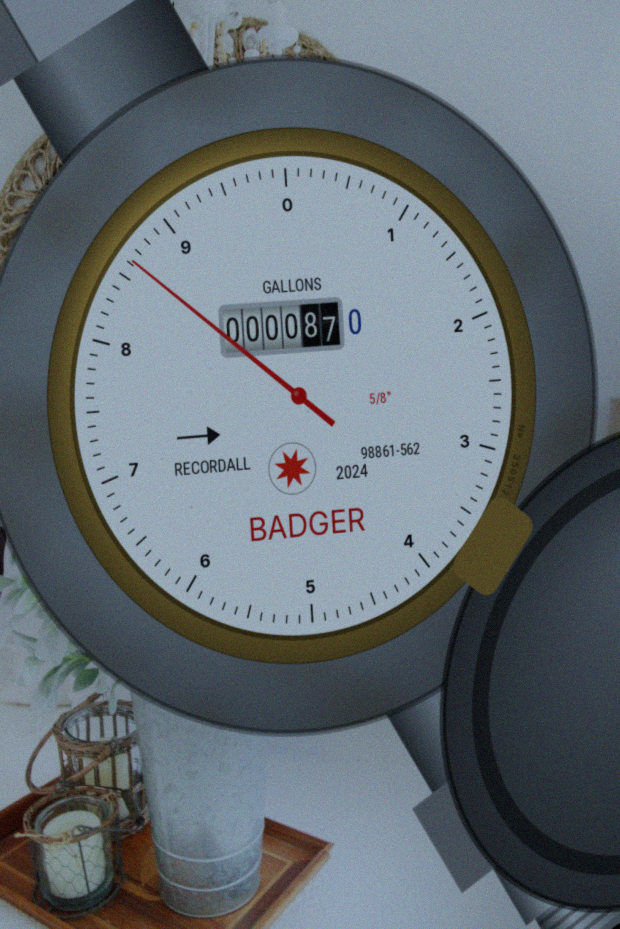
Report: 868.6 gal
